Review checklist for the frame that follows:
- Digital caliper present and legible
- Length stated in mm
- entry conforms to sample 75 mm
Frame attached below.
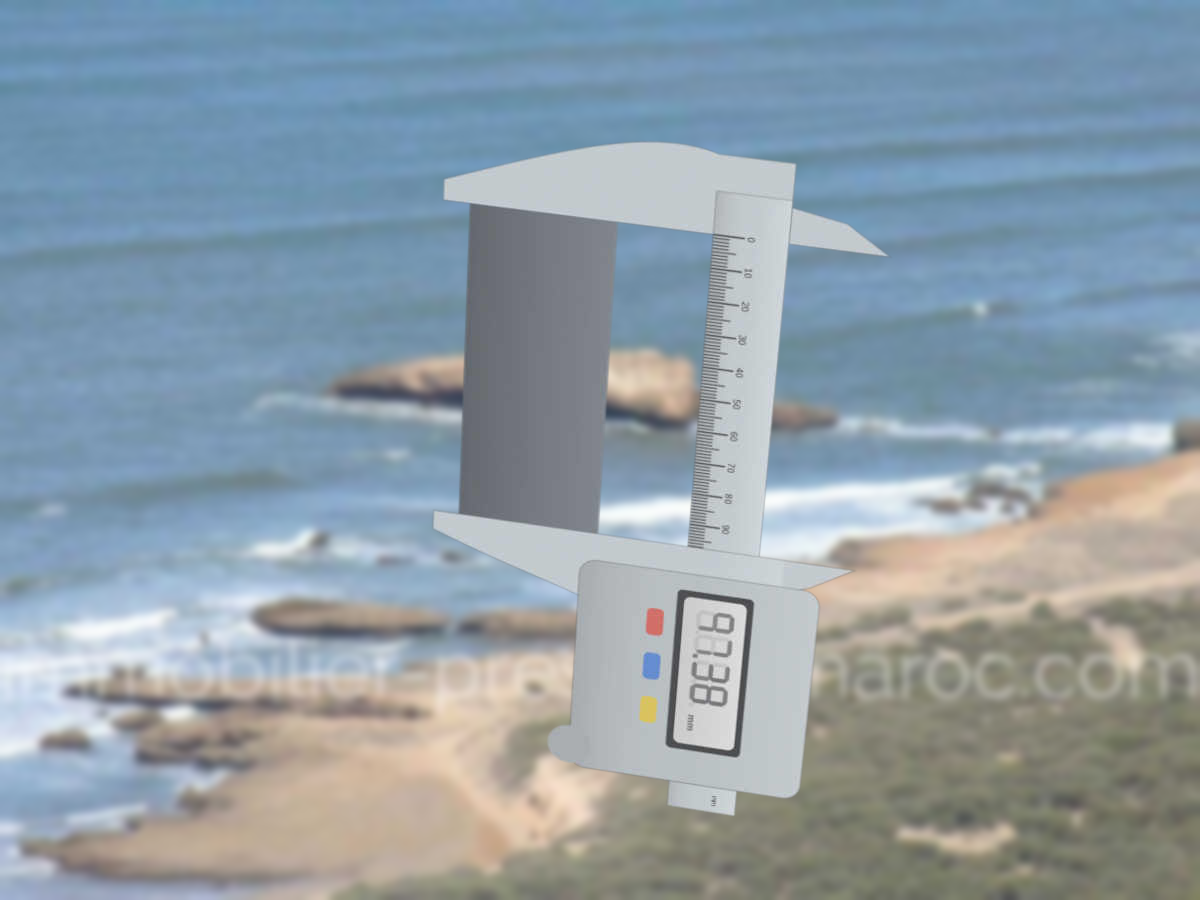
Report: 97.38 mm
